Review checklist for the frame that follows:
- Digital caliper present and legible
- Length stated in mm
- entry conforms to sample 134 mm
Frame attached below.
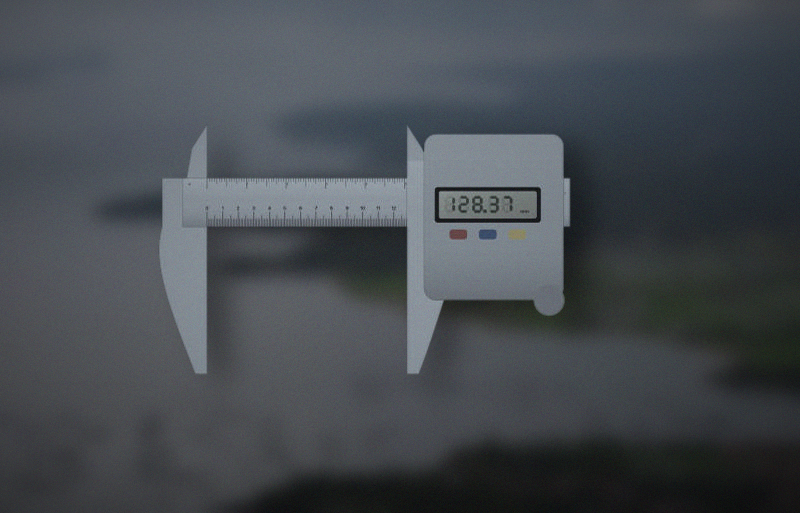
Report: 128.37 mm
